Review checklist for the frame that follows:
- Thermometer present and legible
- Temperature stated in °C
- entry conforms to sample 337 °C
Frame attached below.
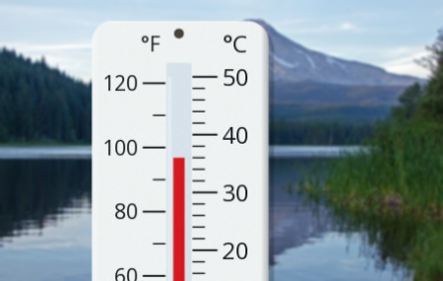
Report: 36 °C
